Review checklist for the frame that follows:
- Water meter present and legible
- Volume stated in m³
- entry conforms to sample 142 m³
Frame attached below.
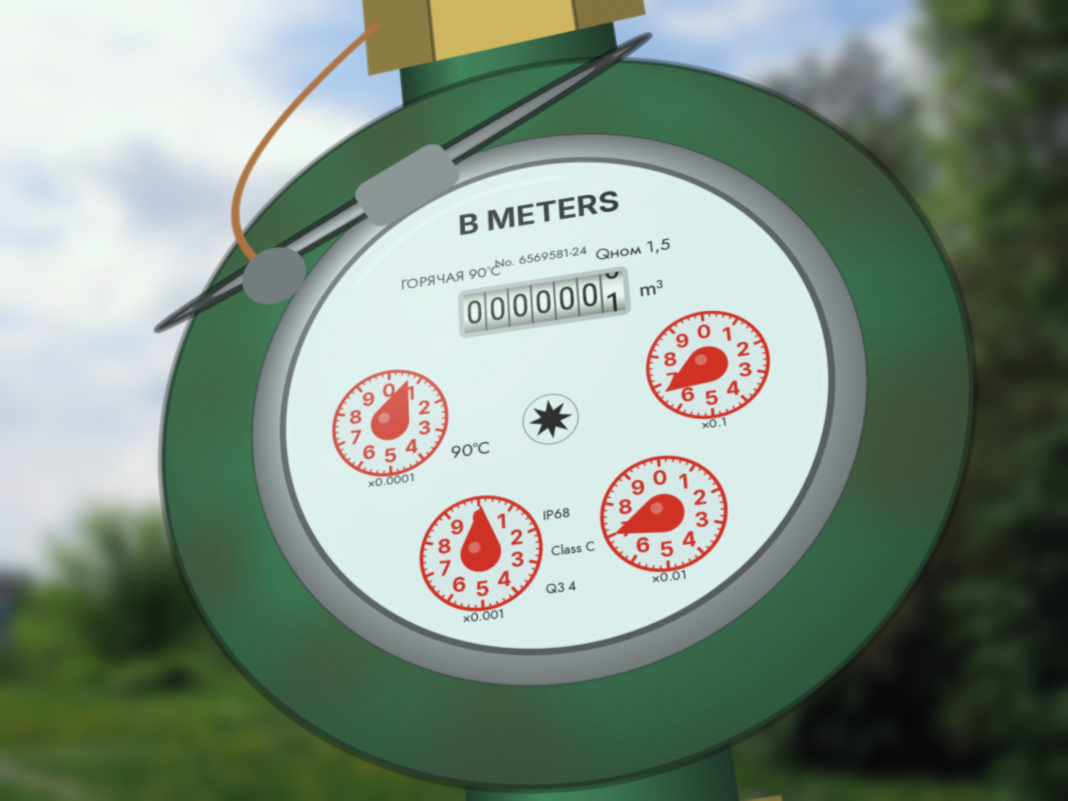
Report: 0.6700 m³
